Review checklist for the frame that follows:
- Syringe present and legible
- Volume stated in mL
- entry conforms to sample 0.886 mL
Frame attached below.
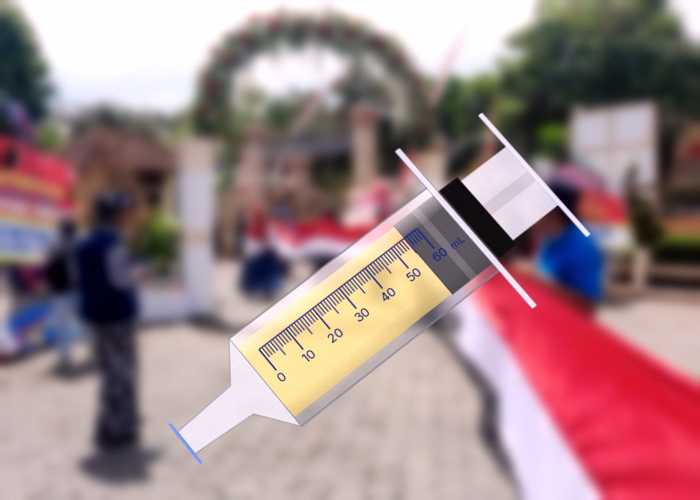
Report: 55 mL
